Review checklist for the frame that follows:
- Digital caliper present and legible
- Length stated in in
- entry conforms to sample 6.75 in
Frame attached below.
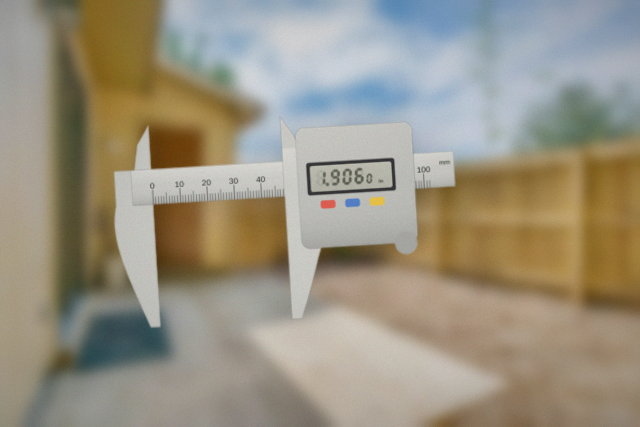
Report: 1.9060 in
